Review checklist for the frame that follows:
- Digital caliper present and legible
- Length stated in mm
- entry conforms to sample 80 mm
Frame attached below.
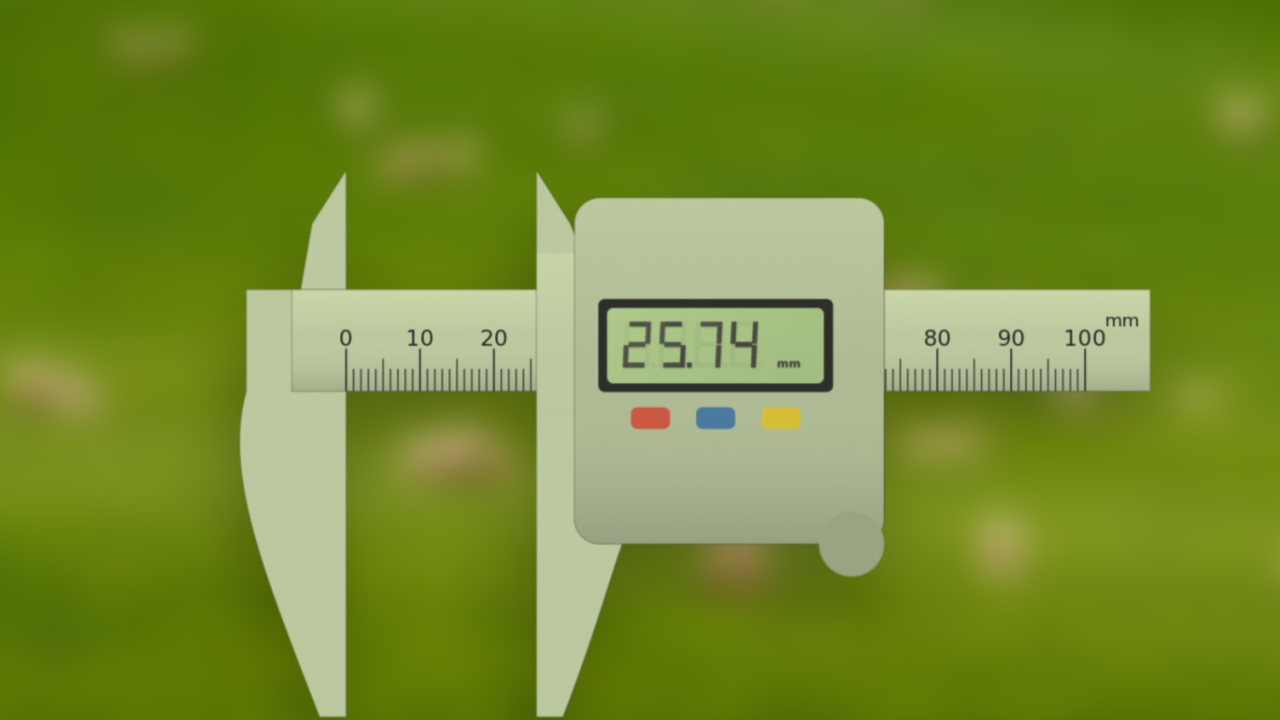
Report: 25.74 mm
